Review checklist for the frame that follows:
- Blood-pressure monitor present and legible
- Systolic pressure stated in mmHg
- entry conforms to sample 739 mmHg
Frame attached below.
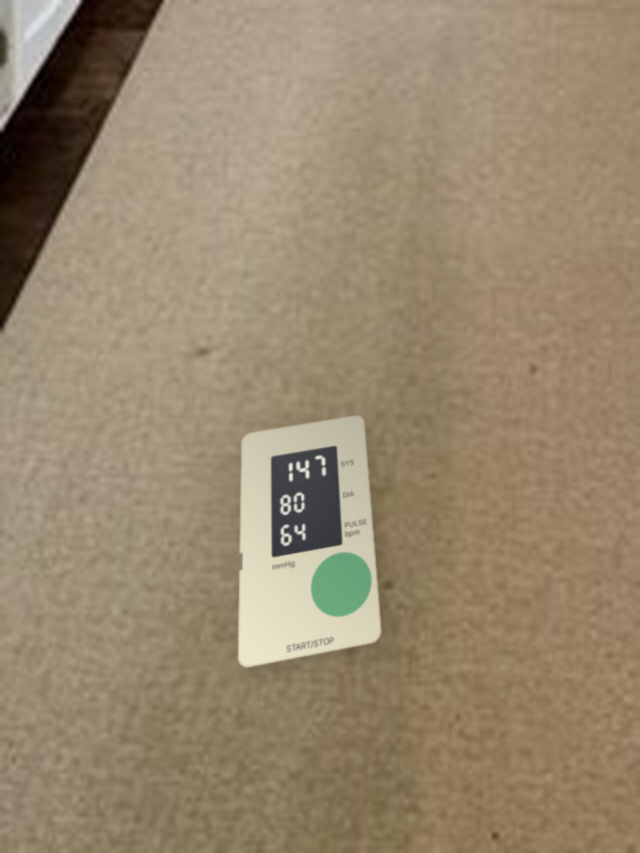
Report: 147 mmHg
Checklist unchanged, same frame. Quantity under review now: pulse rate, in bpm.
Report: 64 bpm
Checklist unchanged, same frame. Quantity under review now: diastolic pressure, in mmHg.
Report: 80 mmHg
